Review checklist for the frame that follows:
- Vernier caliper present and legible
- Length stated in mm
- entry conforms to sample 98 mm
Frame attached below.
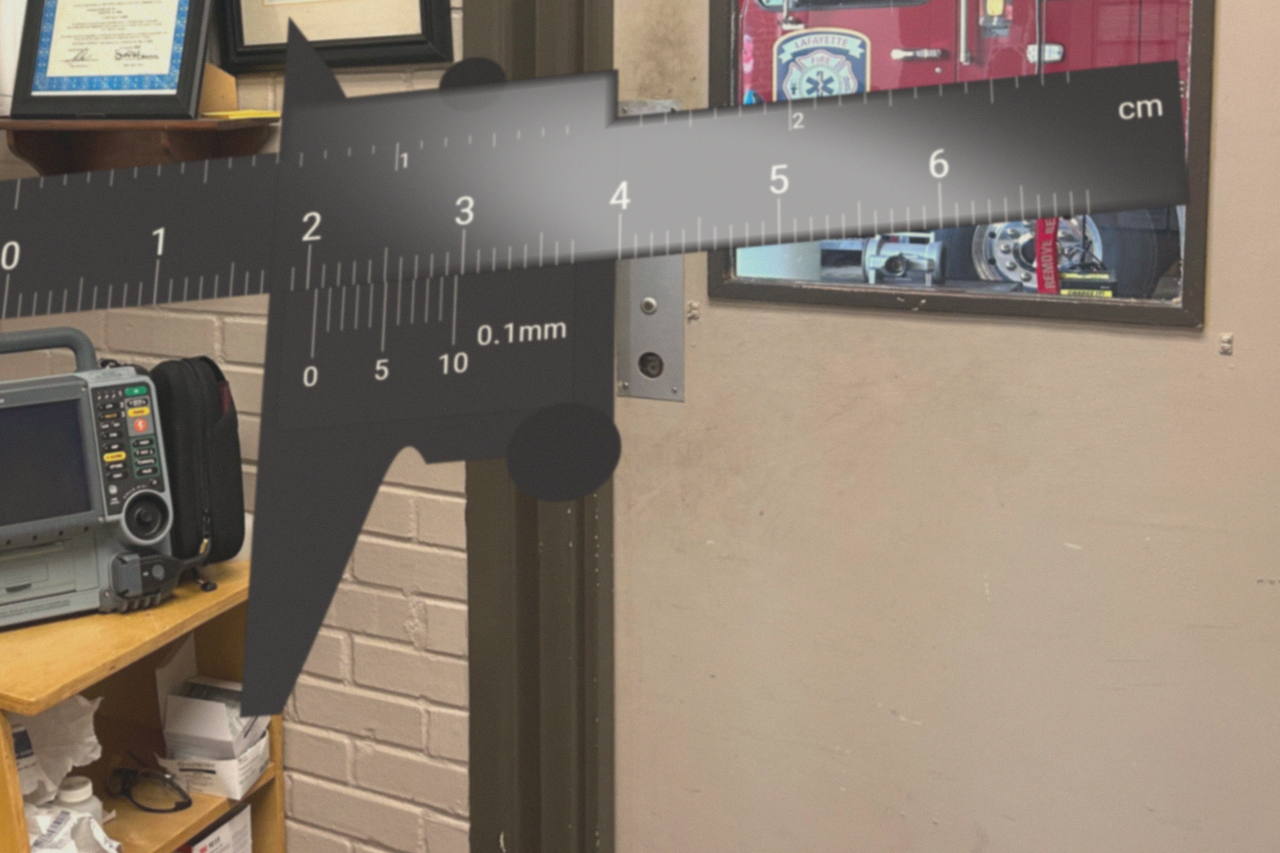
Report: 20.6 mm
